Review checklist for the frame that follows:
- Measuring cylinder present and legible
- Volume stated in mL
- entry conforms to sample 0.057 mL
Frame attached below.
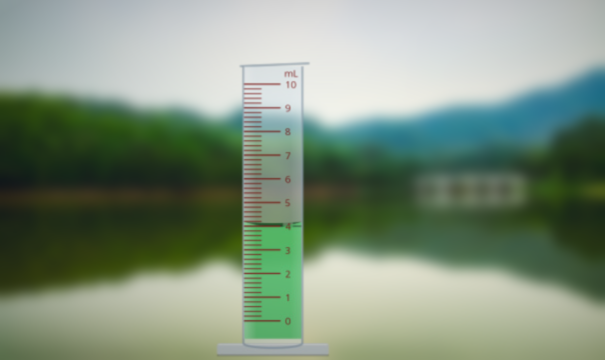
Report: 4 mL
